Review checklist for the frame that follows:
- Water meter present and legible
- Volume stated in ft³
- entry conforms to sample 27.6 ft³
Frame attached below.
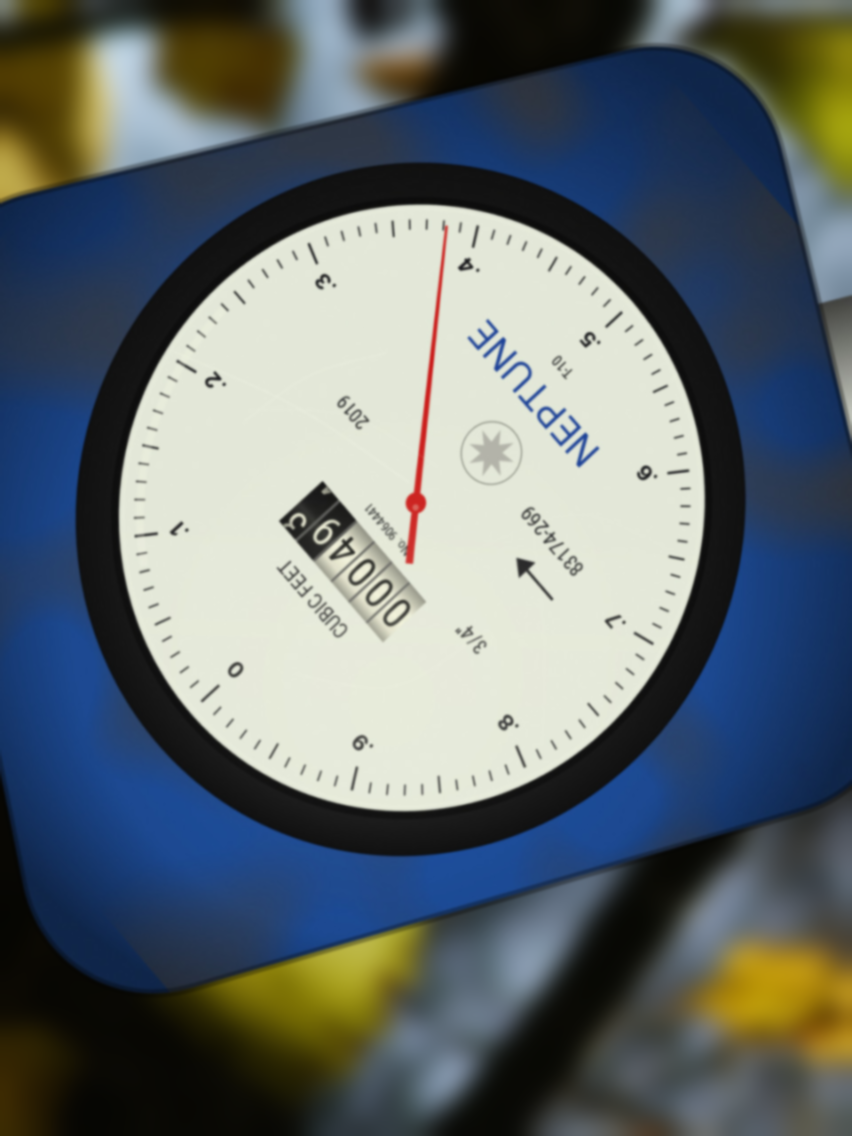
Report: 493.38 ft³
